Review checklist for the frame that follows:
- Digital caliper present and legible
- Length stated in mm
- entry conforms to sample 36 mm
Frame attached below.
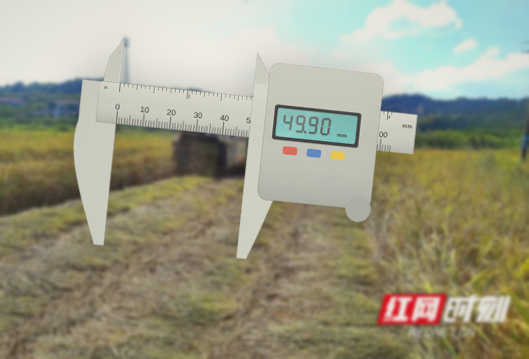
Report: 49.90 mm
